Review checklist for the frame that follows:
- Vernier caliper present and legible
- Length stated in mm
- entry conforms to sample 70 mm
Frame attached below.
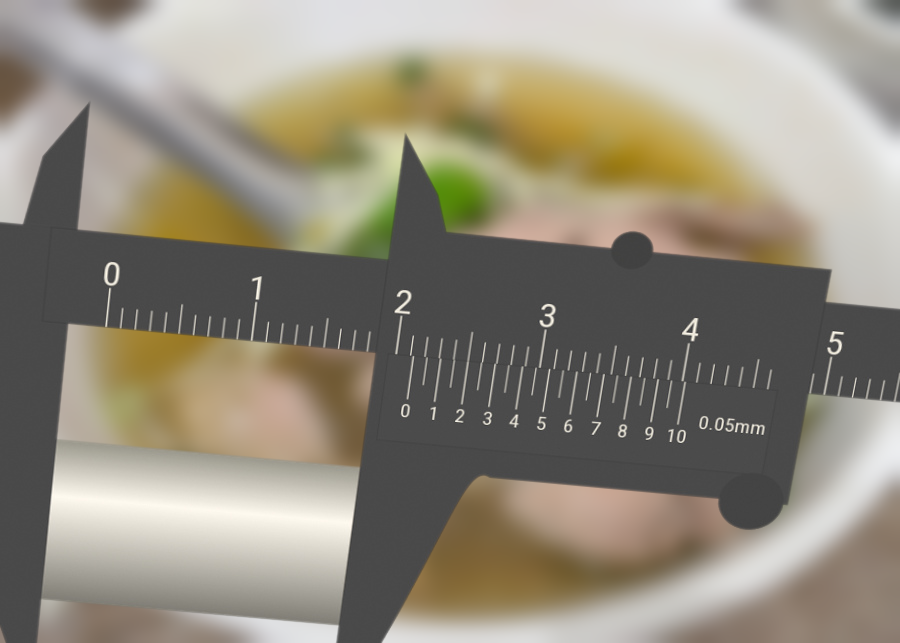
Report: 21.2 mm
